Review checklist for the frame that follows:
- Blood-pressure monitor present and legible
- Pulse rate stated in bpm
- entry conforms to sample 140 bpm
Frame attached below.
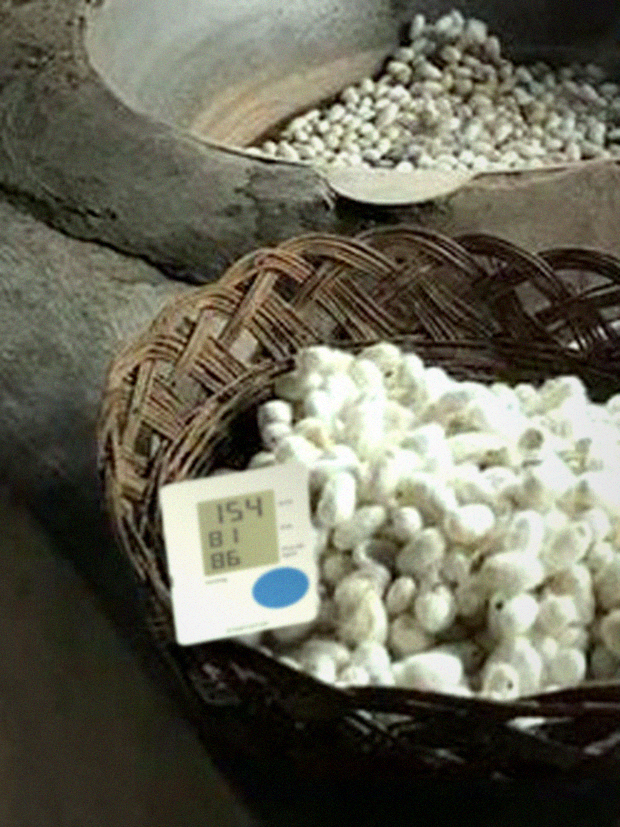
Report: 86 bpm
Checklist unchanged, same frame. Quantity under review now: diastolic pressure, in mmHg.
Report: 81 mmHg
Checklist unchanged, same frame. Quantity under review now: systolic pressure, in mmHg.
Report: 154 mmHg
